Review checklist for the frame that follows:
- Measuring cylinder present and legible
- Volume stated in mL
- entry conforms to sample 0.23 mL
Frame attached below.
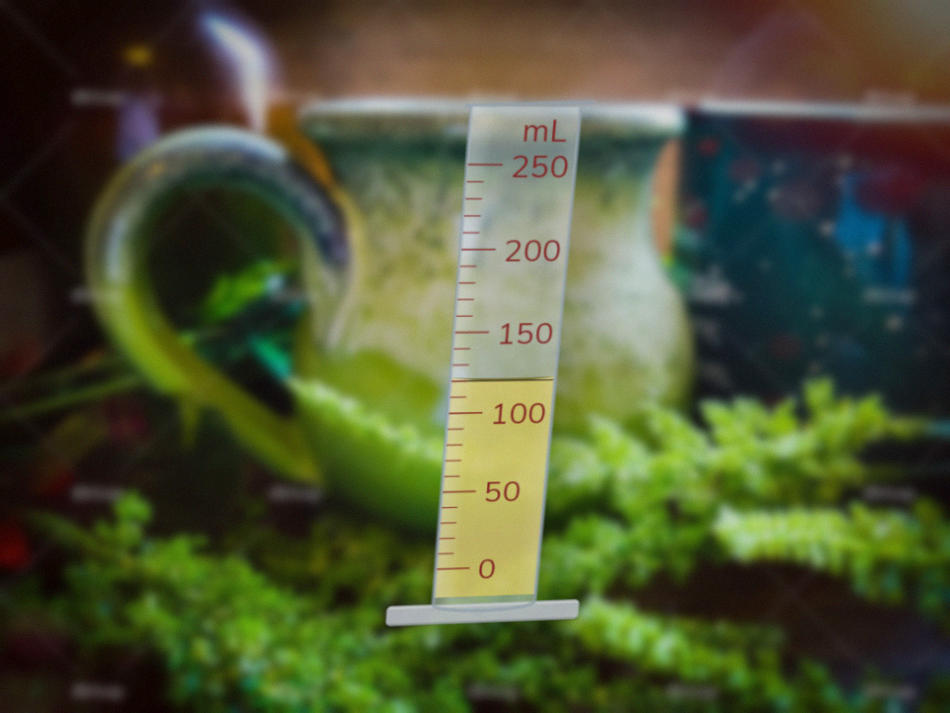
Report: 120 mL
